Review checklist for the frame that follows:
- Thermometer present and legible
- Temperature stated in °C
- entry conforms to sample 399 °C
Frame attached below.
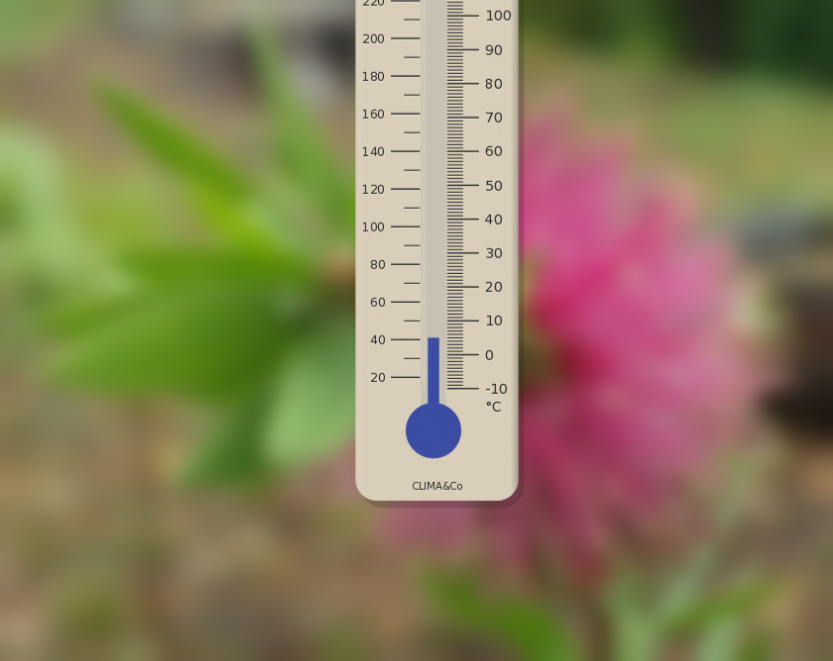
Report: 5 °C
